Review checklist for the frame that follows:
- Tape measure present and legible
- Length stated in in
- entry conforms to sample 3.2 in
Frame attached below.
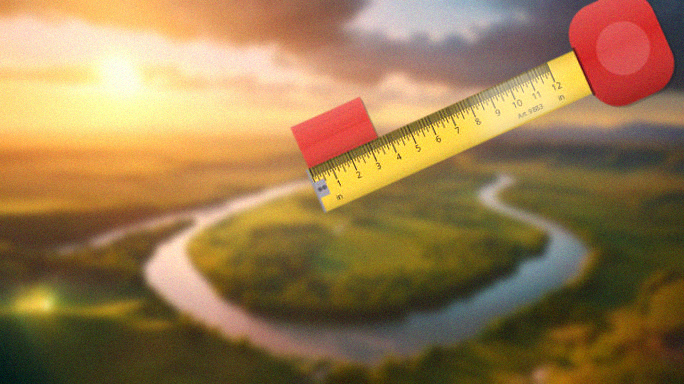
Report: 3.5 in
